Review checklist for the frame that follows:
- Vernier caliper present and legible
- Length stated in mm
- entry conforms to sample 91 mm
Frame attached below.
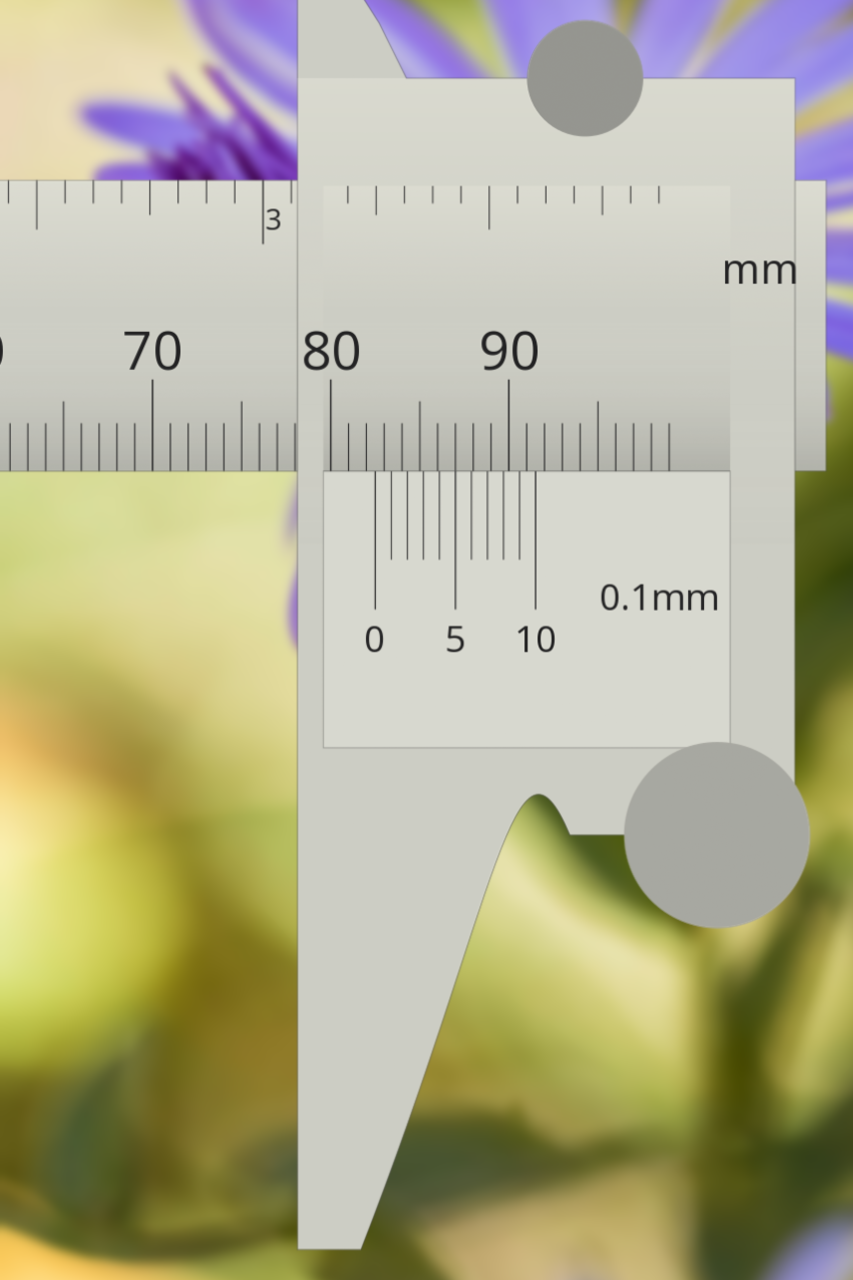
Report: 82.5 mm
